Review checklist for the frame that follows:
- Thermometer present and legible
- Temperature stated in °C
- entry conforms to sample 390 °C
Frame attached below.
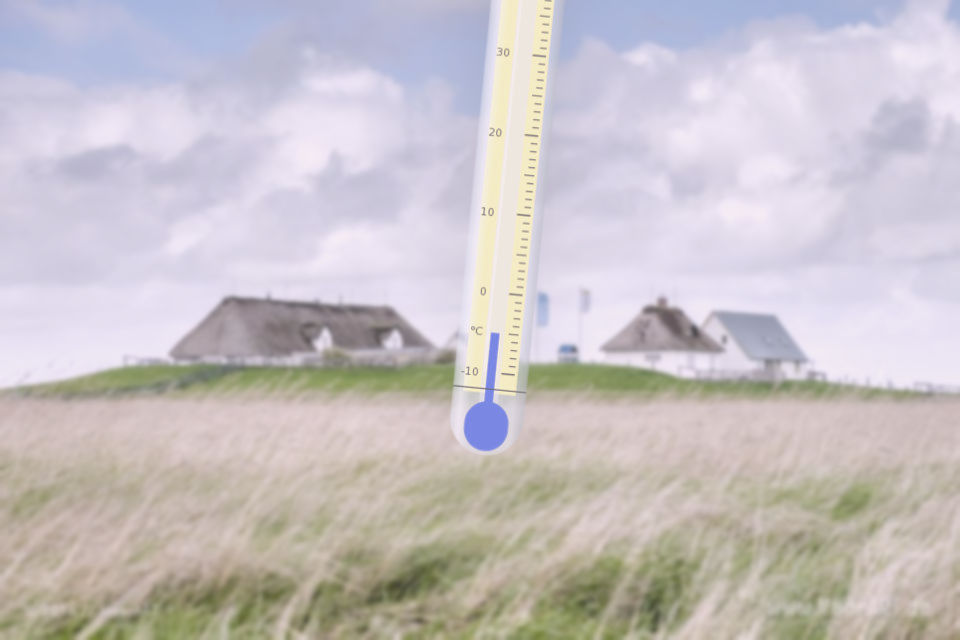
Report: -5 °C
